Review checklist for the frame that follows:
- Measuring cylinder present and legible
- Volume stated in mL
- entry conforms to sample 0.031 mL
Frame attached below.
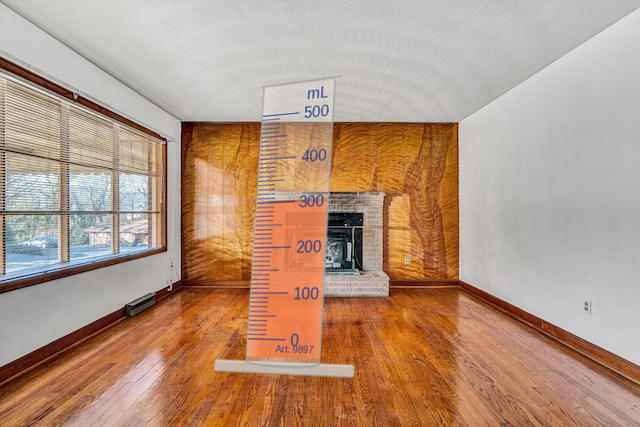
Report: 300 mL
